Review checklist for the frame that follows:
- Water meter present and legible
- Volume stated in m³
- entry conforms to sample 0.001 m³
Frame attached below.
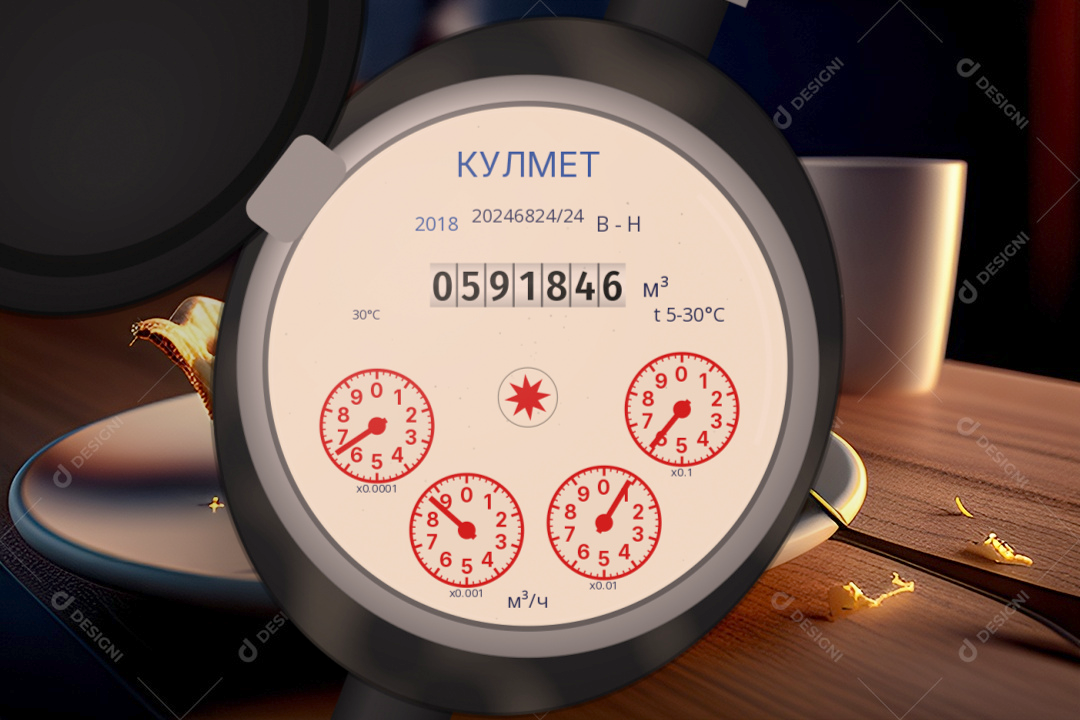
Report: 591846.6086 m³
